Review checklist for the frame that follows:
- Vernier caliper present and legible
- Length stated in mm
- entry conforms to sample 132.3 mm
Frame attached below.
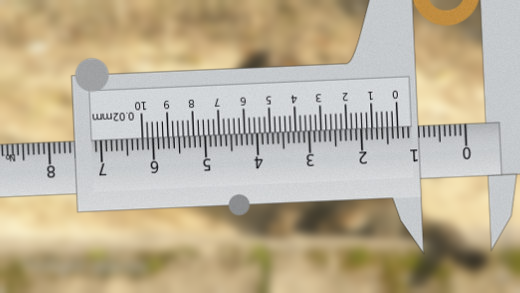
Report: 13.0 mm
